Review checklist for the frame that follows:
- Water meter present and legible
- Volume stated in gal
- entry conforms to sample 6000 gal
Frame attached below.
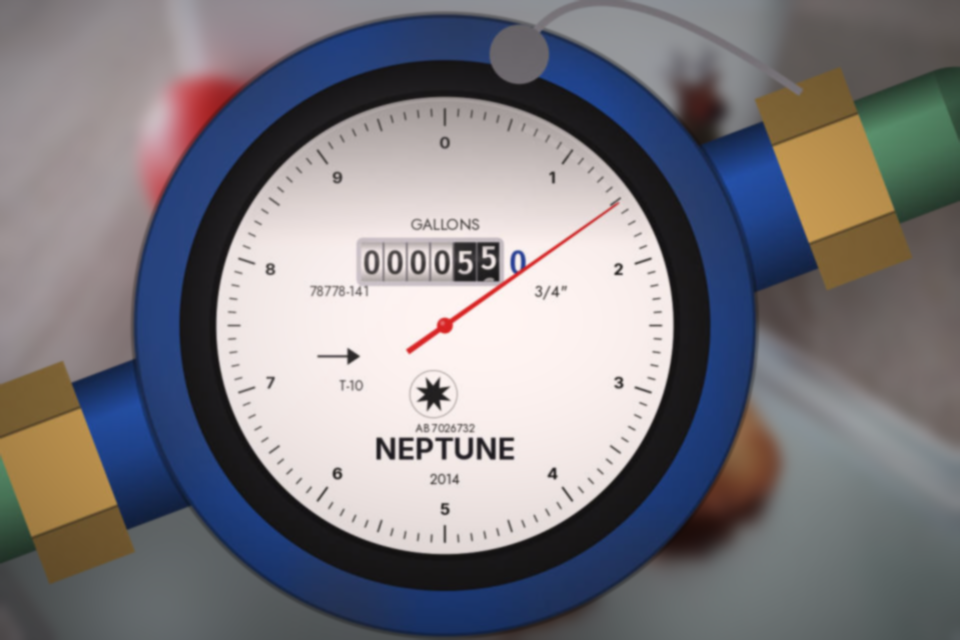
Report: 551.5 gal
